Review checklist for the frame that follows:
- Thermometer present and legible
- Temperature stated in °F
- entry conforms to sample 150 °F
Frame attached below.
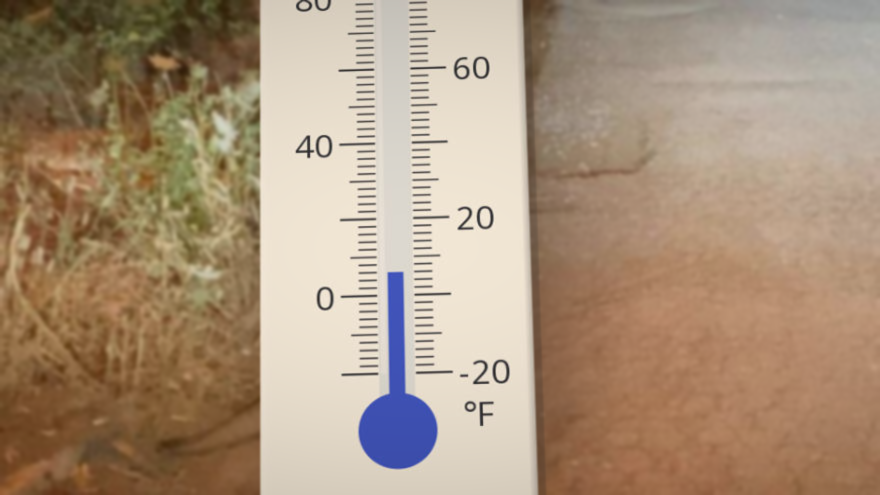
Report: 6 °F
